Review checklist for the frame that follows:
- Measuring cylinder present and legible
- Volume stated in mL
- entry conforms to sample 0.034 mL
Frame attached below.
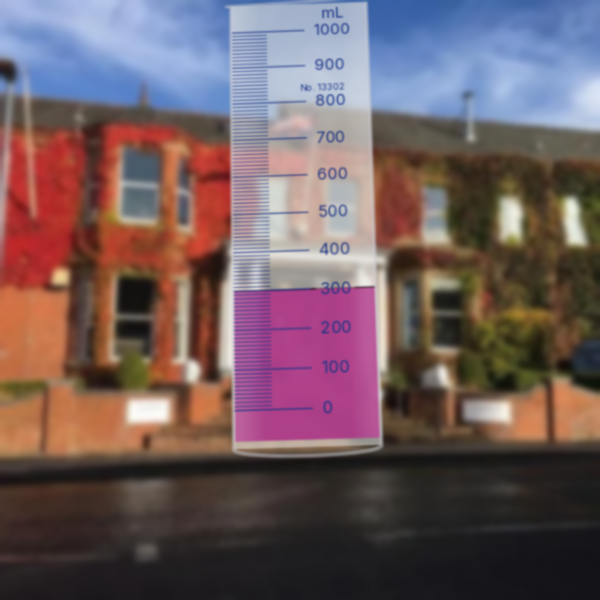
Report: 300 mL
